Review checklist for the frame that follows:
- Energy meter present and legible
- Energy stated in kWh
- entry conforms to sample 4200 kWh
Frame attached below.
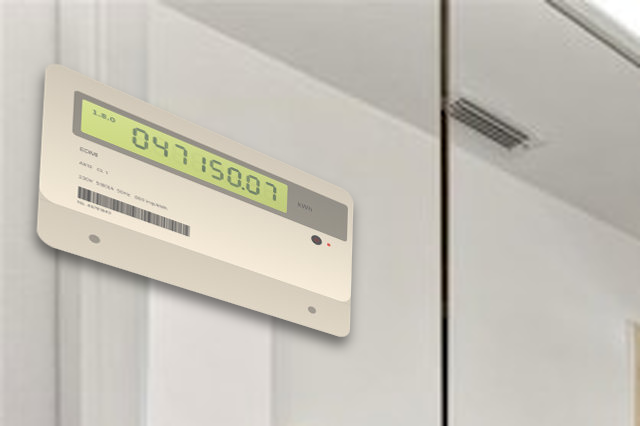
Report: 47150.07 kWh
